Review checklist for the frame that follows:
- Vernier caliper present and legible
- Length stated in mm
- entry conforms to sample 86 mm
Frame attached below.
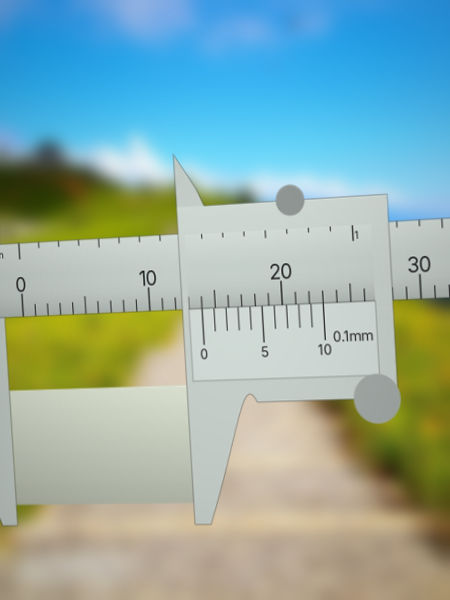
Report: 14.0 mm
